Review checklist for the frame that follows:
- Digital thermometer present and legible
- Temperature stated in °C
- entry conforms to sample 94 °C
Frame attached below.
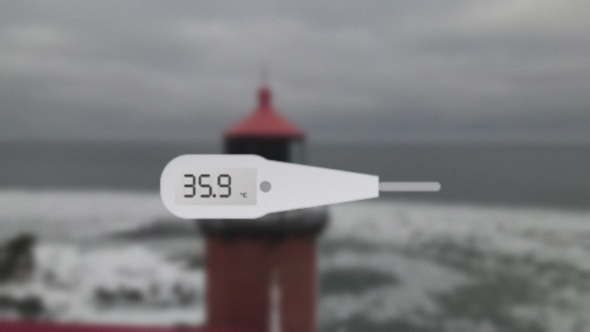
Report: 35.9 °C
